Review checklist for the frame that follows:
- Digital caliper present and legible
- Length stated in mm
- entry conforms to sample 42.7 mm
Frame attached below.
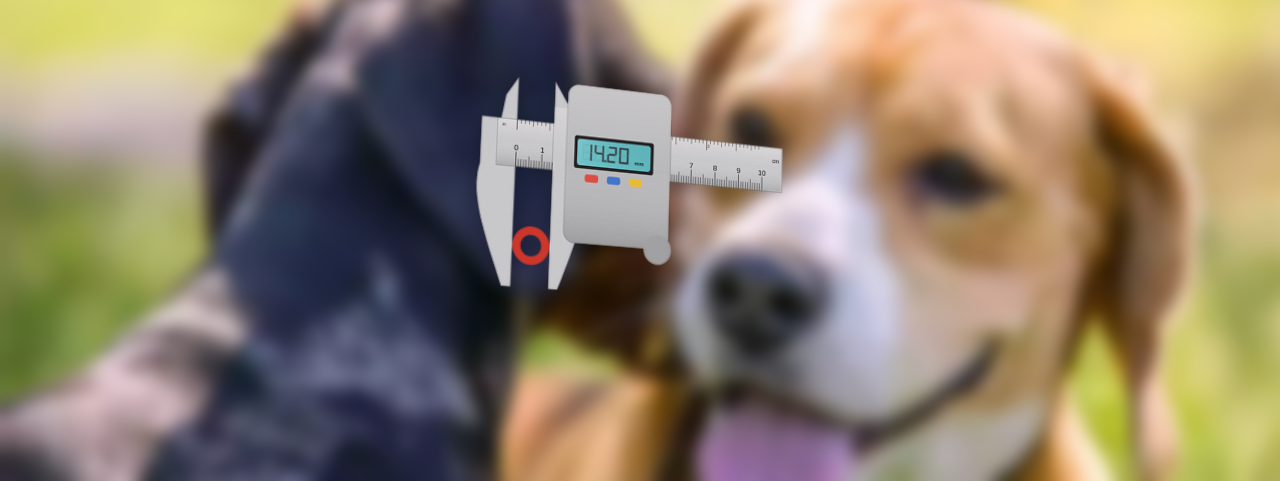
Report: 14.20 mm
